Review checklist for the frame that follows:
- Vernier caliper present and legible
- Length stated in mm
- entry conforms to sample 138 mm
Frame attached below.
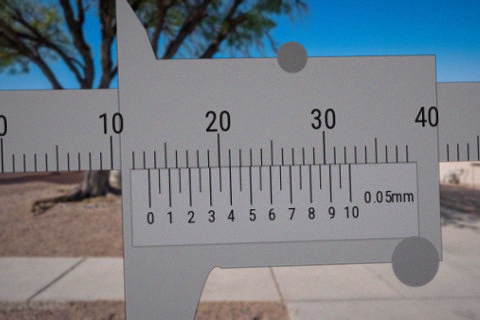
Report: 13.4 mm
